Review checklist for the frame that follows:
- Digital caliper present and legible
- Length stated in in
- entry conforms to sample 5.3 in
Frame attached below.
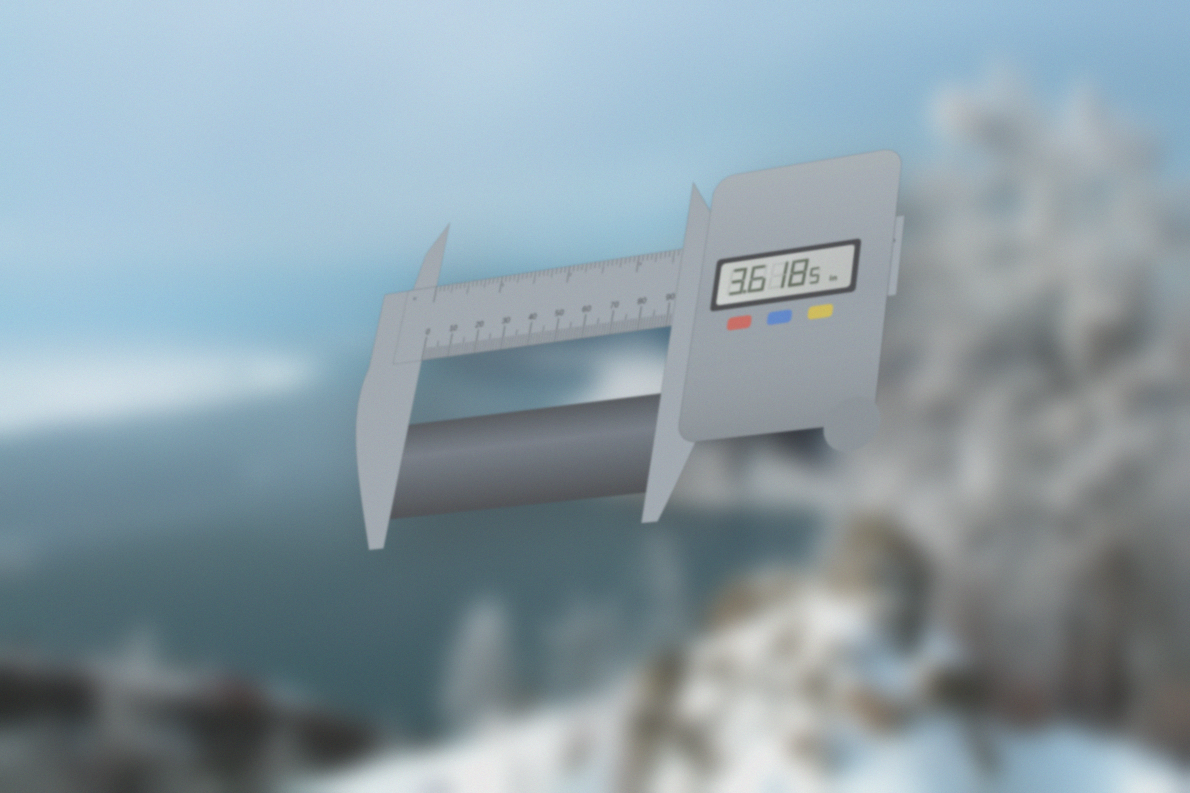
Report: 3.6185 in
